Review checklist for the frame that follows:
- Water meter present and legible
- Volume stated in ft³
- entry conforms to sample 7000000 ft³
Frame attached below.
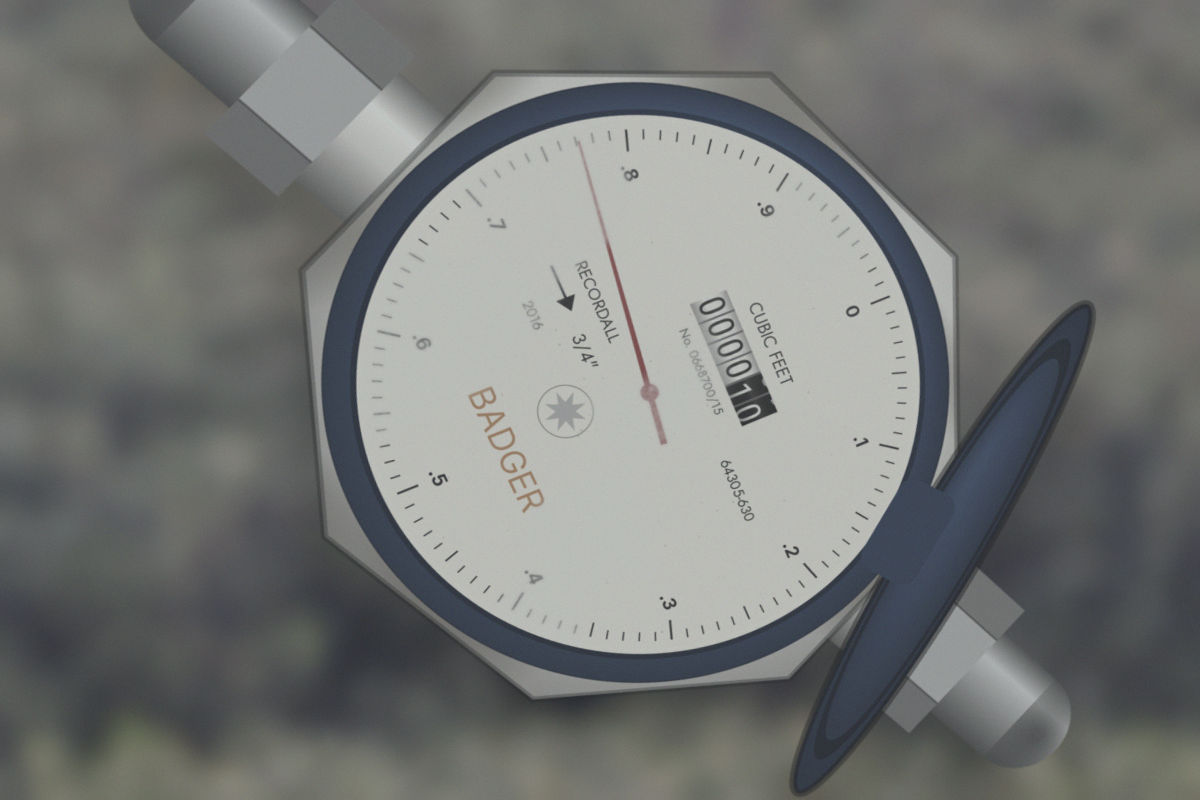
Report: 9.77 ft³
